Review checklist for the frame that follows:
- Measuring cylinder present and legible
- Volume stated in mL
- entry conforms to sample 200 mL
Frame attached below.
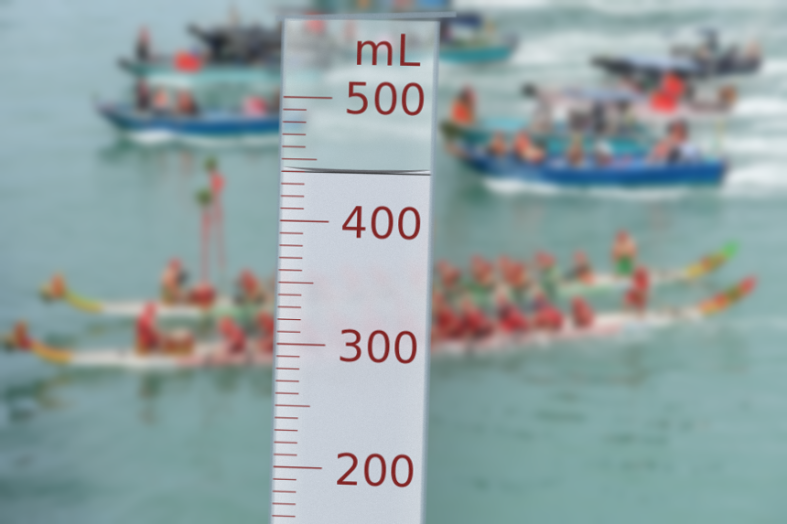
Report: 440 mL
